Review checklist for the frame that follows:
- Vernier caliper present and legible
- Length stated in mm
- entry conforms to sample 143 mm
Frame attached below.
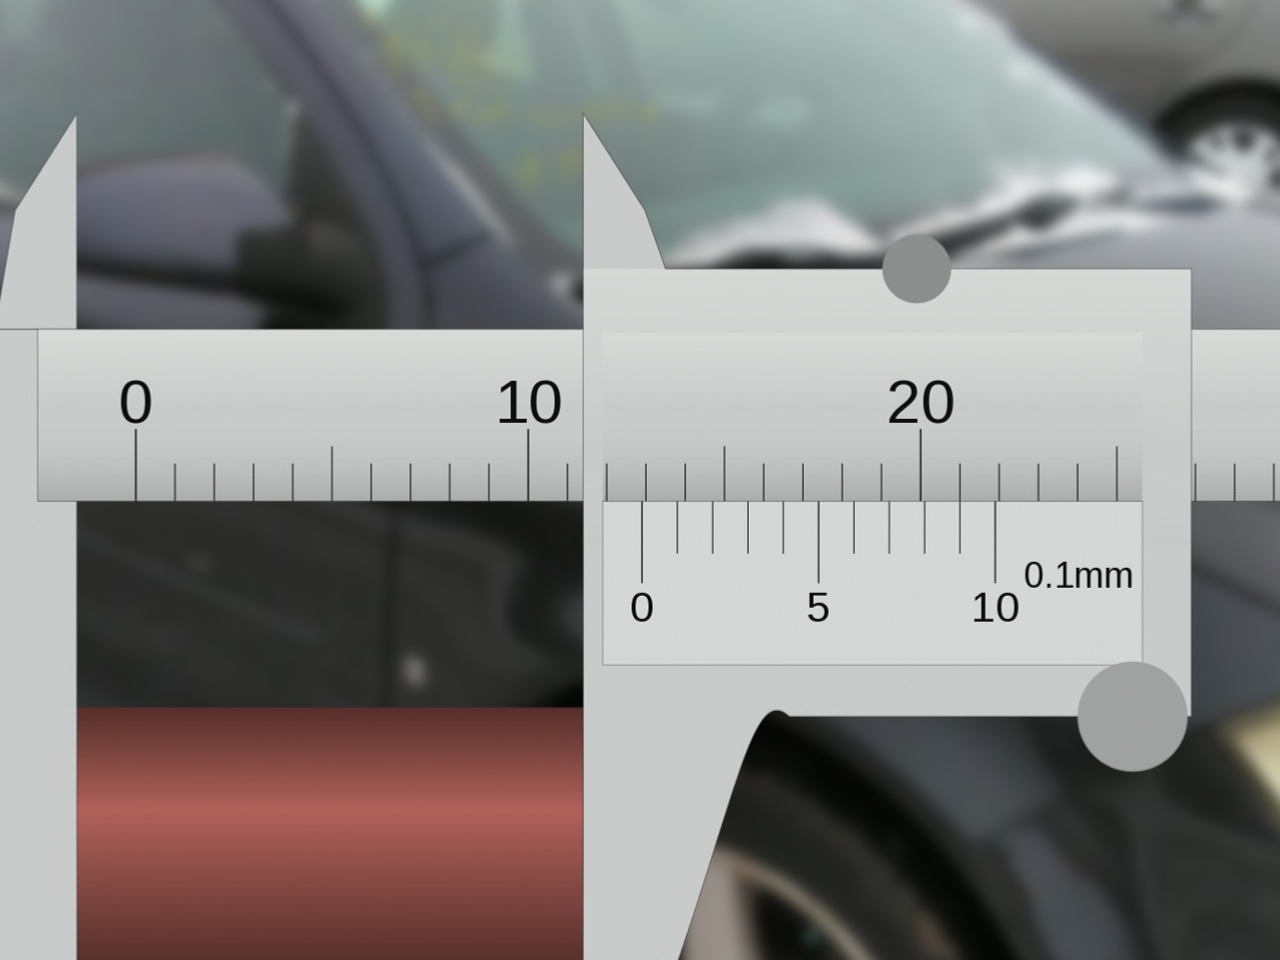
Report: 12.9 mm
